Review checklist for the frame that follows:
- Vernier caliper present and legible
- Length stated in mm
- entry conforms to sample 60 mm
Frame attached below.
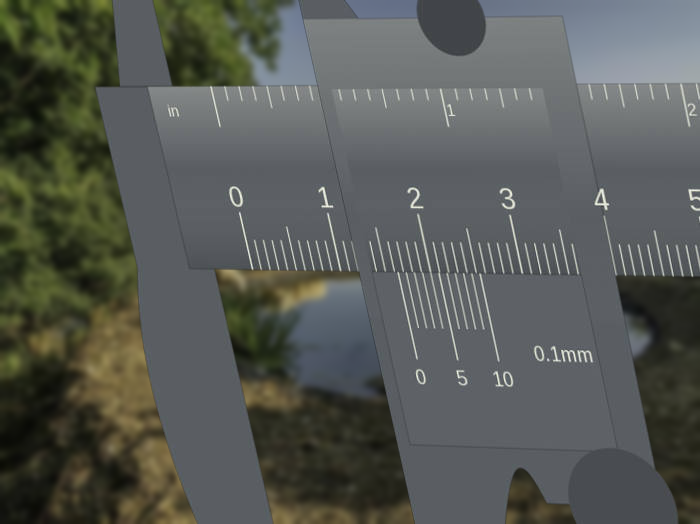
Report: 16.4 mm
